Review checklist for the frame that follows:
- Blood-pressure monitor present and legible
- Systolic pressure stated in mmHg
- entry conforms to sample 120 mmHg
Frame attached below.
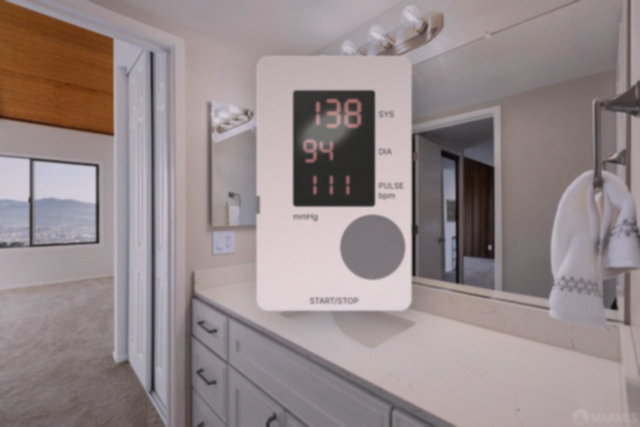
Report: 138 mmHg
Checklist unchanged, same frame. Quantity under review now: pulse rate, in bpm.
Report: 111 bpm
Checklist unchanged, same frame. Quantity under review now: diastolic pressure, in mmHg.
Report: 94 mmHg
